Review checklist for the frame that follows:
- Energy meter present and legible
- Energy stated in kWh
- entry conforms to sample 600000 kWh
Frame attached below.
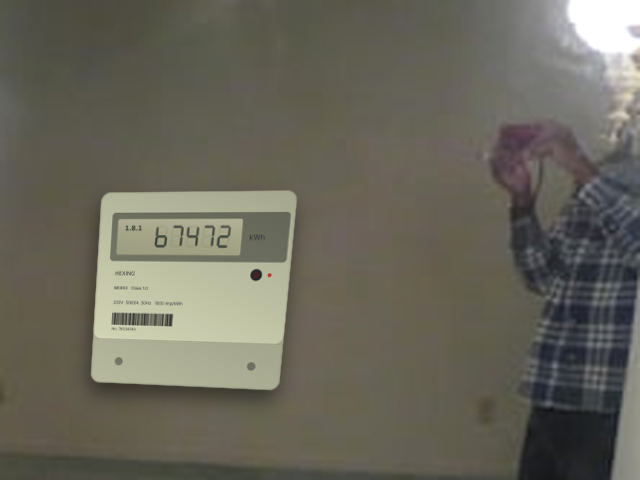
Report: 67472 kWh
